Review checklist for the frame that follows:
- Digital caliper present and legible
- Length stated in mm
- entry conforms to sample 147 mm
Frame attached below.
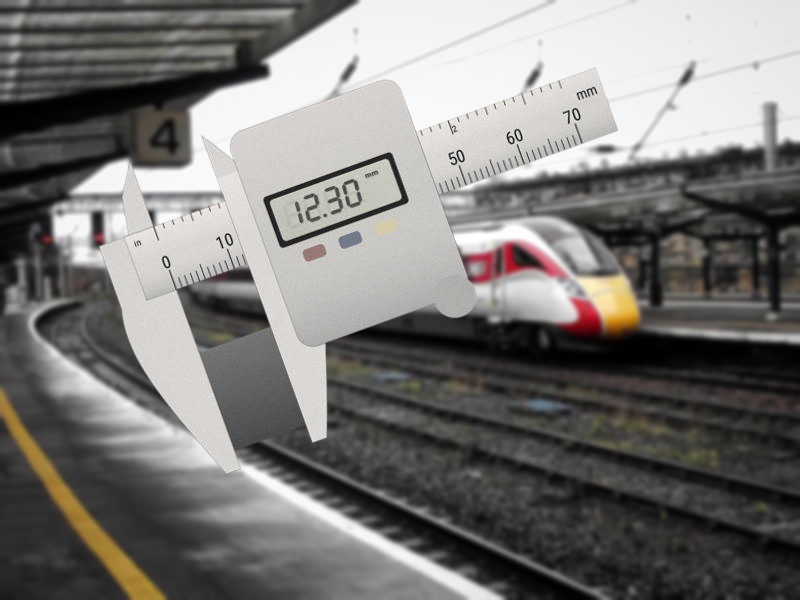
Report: 12.30 mm
